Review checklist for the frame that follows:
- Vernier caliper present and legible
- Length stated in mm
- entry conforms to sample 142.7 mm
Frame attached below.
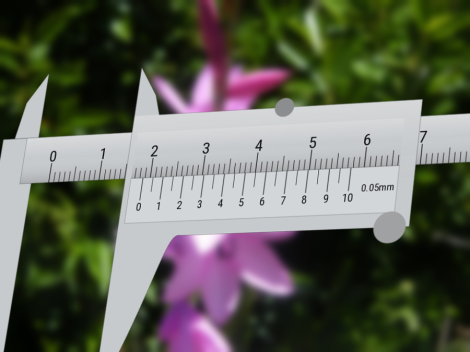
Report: 18.6 mm
